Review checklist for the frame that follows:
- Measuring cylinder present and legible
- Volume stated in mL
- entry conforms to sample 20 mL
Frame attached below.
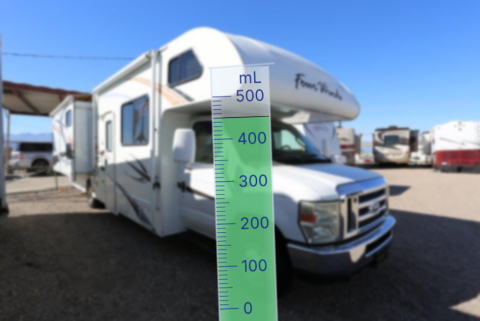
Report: 450 mL
